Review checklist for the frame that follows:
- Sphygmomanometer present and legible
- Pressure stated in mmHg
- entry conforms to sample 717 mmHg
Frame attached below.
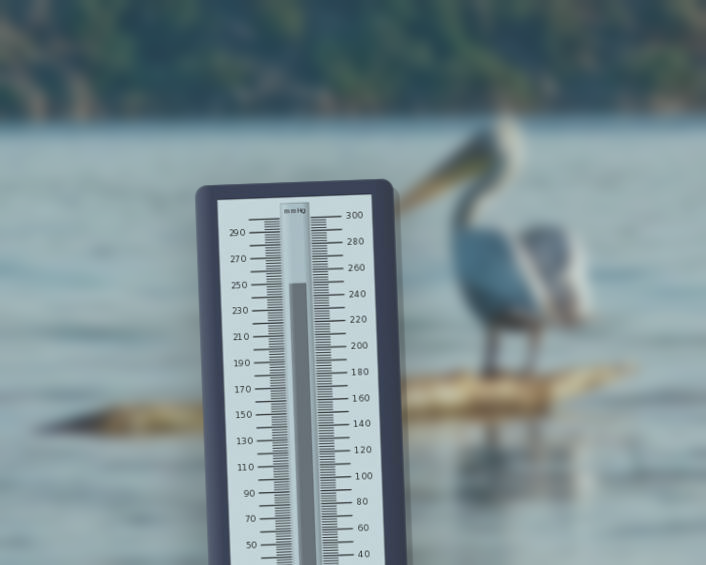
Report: 250 mmHg
